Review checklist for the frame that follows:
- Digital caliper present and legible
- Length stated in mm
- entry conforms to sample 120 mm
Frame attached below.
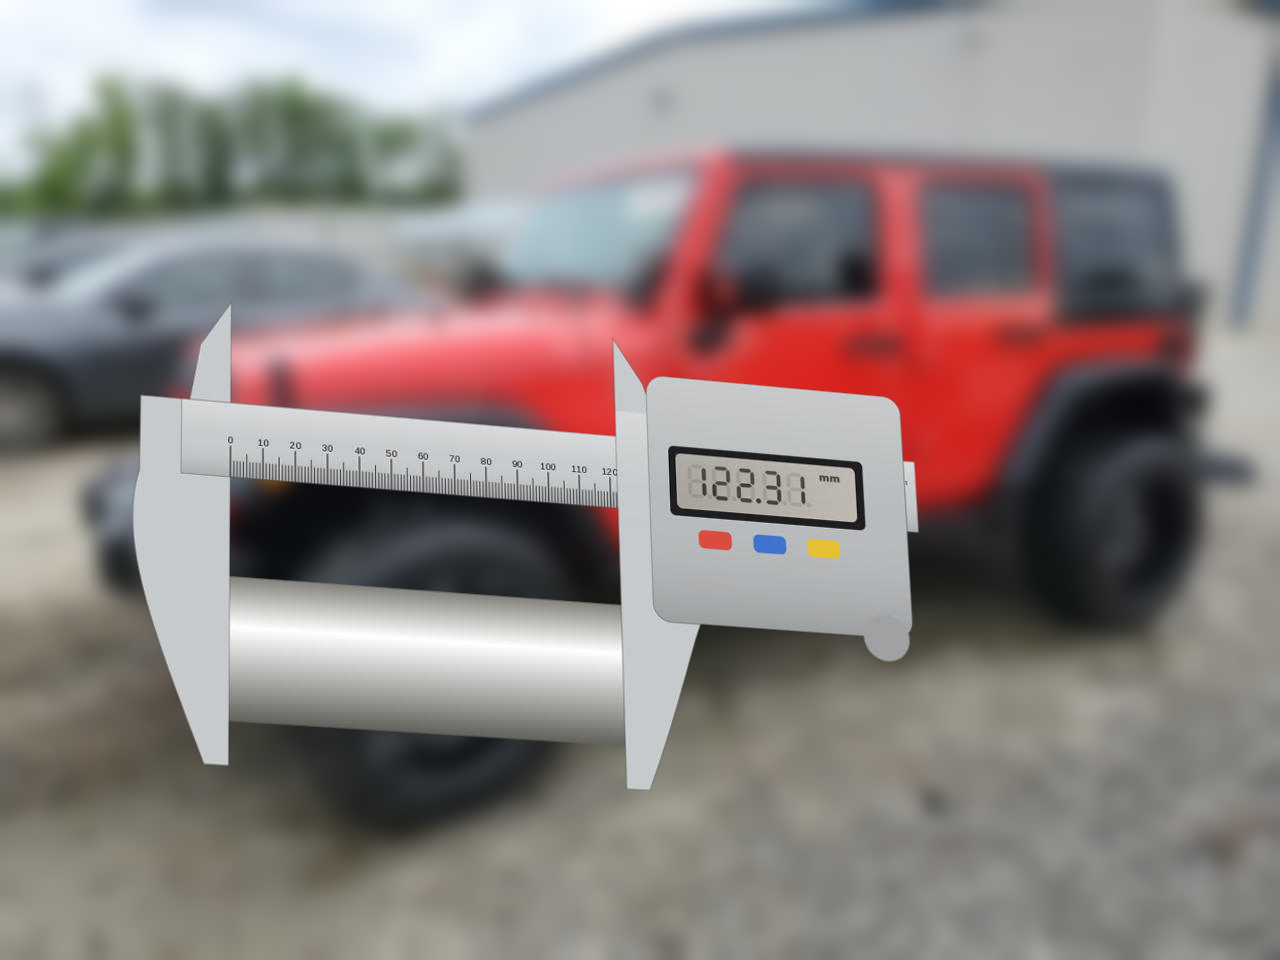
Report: 122.31 mm
